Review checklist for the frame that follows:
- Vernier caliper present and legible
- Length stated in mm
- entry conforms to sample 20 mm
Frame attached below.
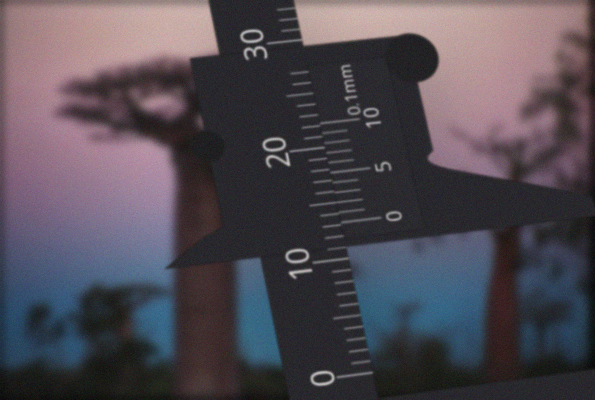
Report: 13.2 mm
